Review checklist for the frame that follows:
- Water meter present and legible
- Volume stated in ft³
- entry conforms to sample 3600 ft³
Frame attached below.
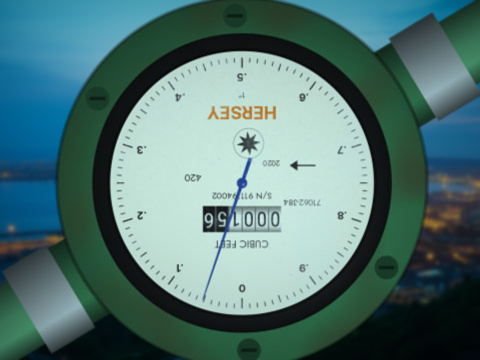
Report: 156.05 ft³
